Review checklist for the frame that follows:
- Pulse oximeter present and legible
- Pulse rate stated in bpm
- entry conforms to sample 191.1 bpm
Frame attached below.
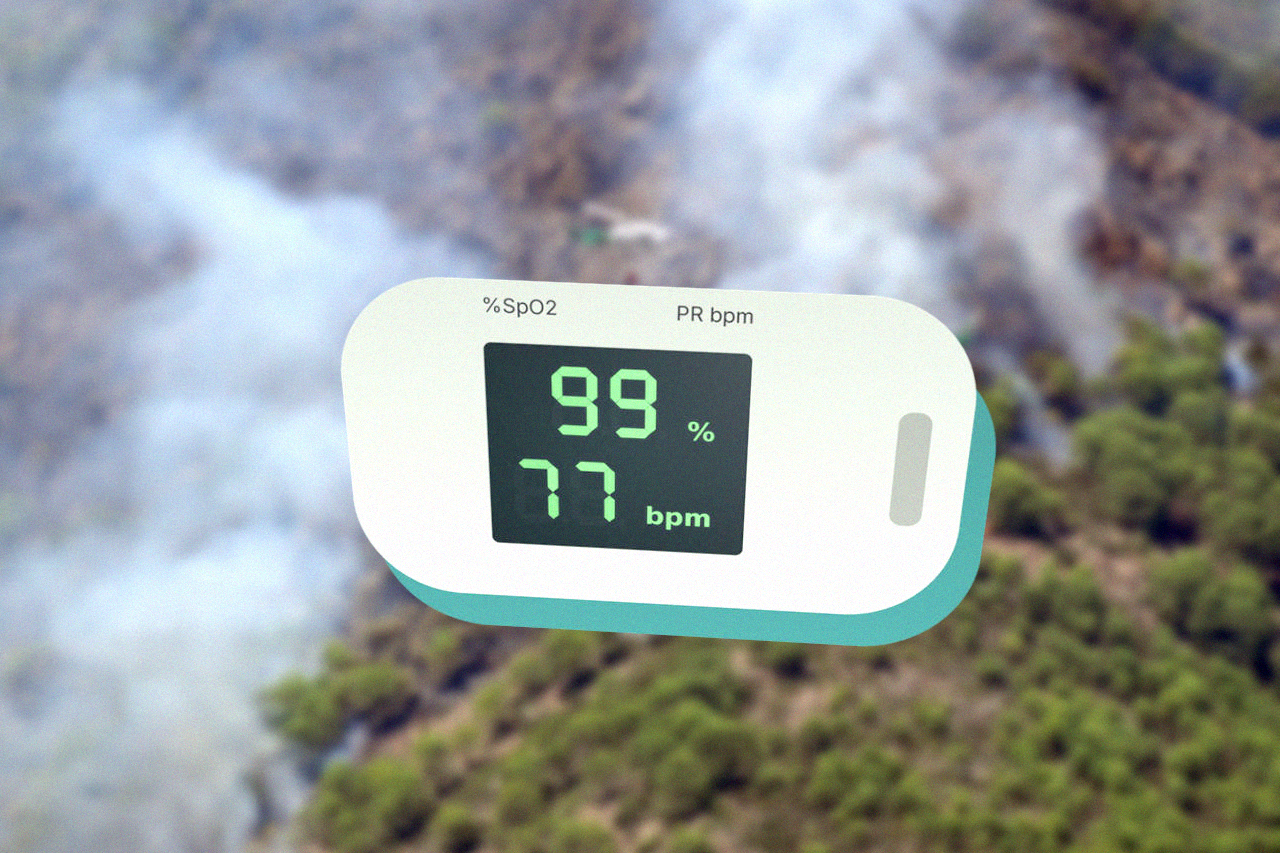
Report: 77 bpm
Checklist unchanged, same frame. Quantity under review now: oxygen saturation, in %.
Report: 99 %
